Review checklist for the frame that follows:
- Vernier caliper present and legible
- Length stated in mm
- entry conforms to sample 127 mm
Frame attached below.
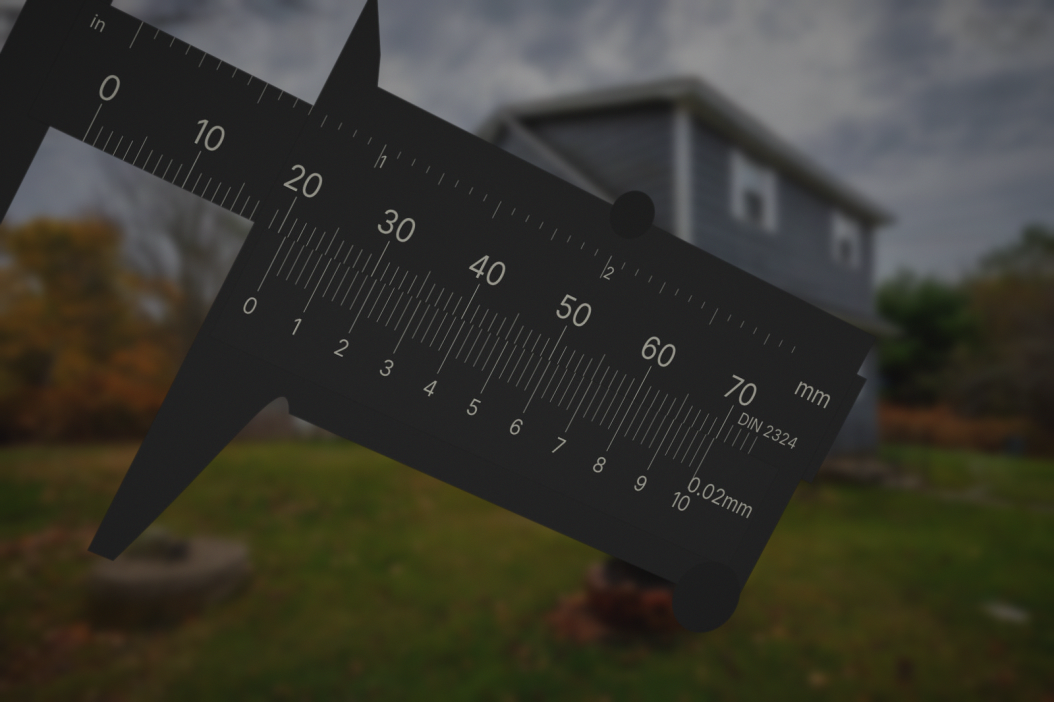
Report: 20.8 mm
